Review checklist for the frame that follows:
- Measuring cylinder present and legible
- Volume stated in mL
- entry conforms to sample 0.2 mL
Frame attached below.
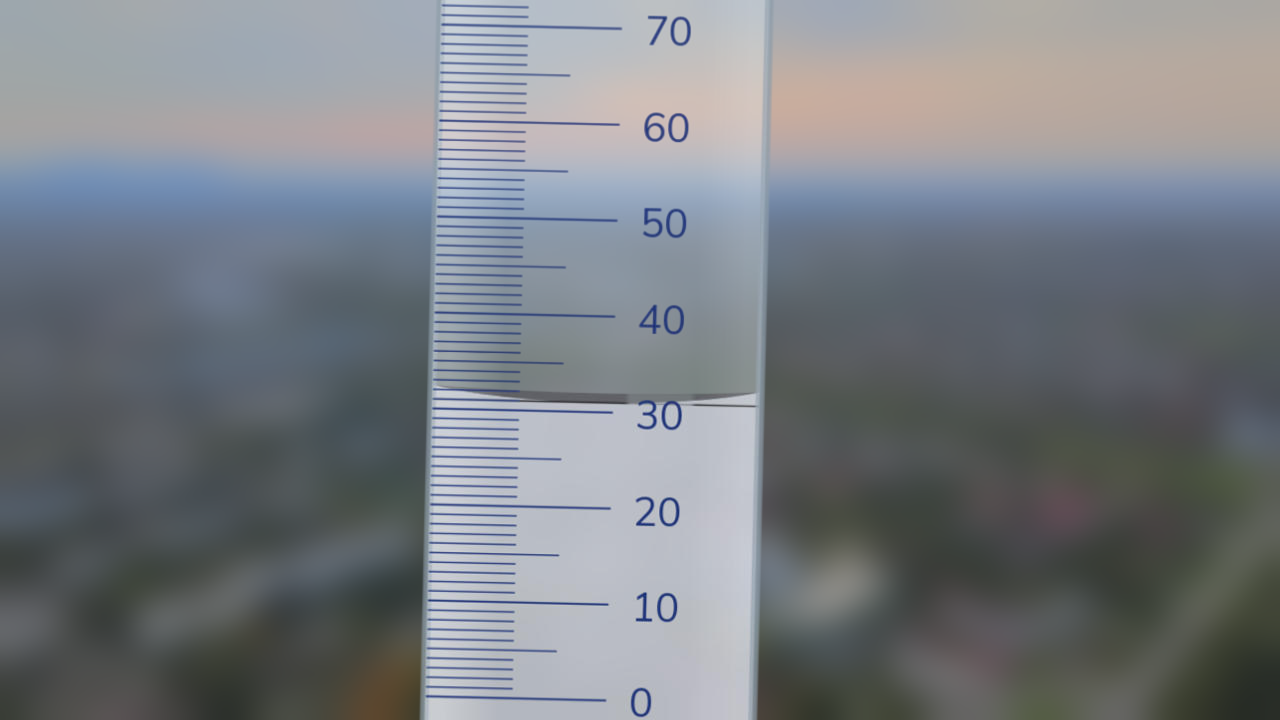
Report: 31 mL
